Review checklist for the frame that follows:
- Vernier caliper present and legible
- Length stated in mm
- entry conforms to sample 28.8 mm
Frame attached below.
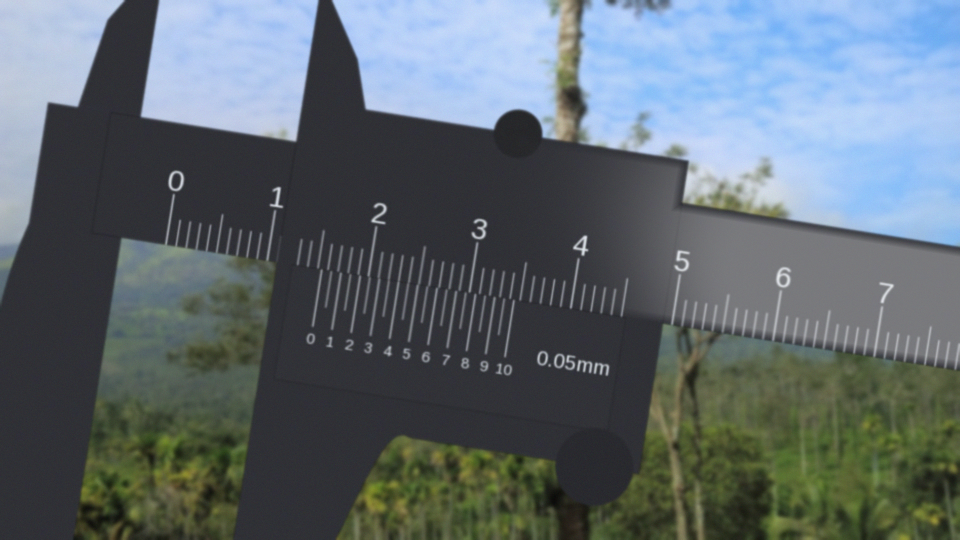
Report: 15.4 mm
